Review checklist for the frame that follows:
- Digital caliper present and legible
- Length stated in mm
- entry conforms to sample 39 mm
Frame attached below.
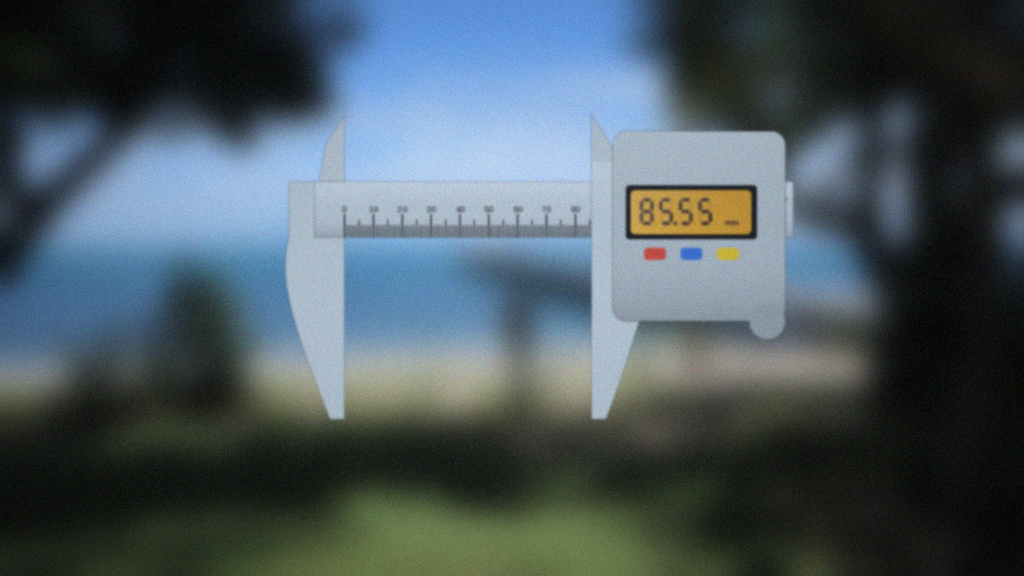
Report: 85.55 mm
